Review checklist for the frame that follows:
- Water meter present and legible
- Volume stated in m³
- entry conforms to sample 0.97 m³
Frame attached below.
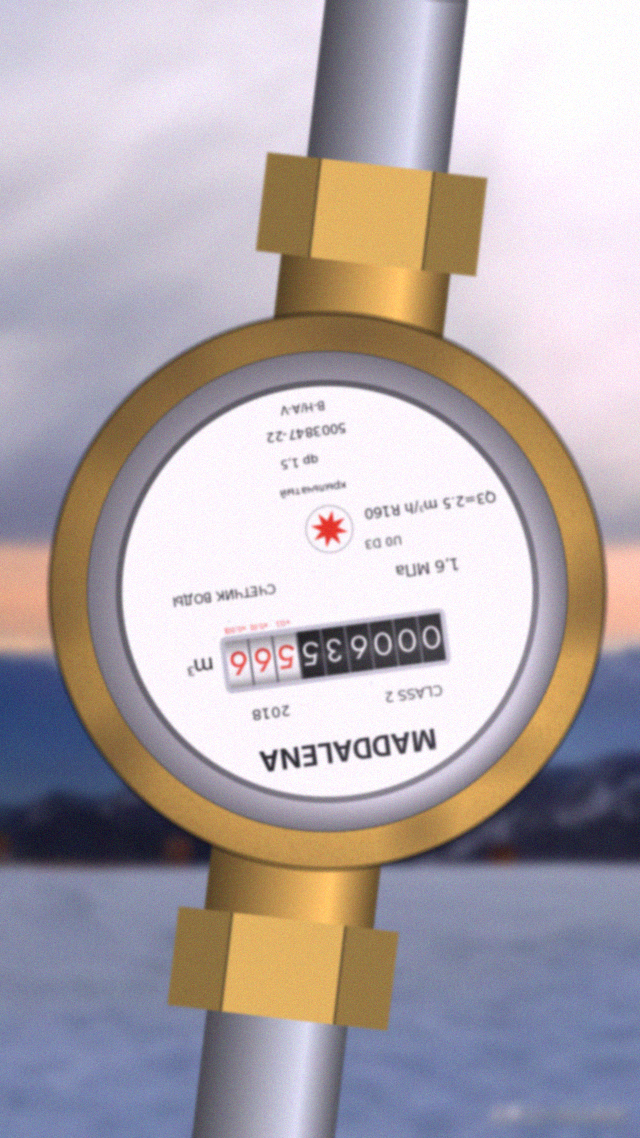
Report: 635.566 m³
